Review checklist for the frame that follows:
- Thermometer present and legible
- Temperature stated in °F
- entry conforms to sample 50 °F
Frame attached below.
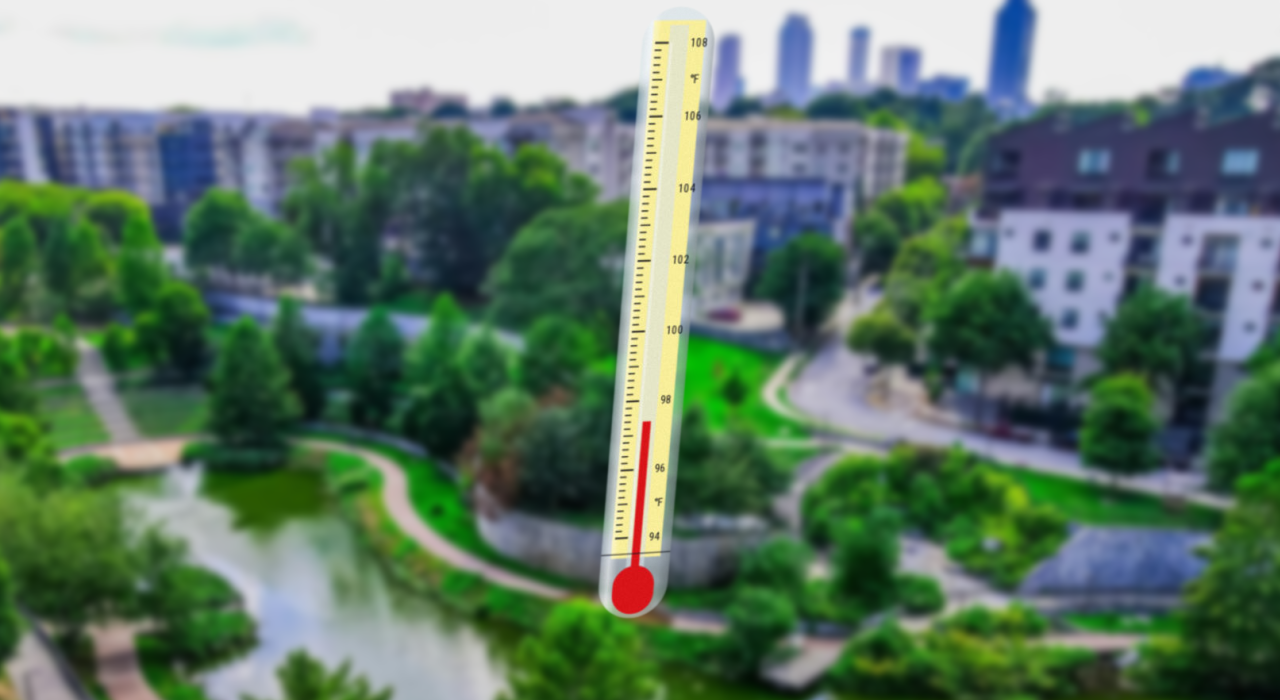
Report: 97.4 °F
